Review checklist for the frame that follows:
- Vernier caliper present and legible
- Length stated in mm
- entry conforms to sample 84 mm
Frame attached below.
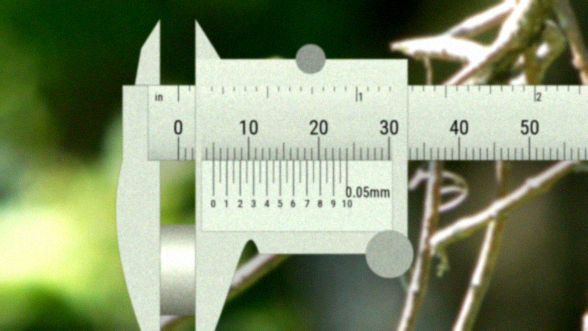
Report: 5.0 mm
